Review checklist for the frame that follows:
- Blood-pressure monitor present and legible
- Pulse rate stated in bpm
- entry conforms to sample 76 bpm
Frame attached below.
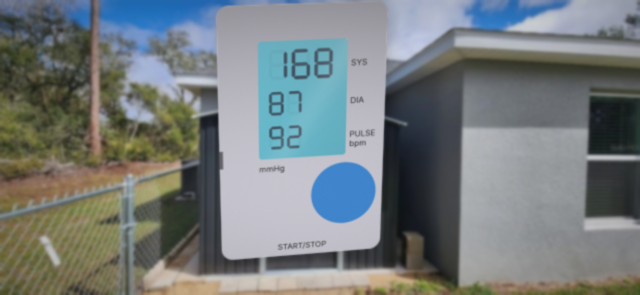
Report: 92 bpm
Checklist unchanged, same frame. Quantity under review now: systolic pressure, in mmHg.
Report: 168 mmHg
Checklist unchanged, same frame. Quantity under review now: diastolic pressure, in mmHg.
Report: 87 mmHg
